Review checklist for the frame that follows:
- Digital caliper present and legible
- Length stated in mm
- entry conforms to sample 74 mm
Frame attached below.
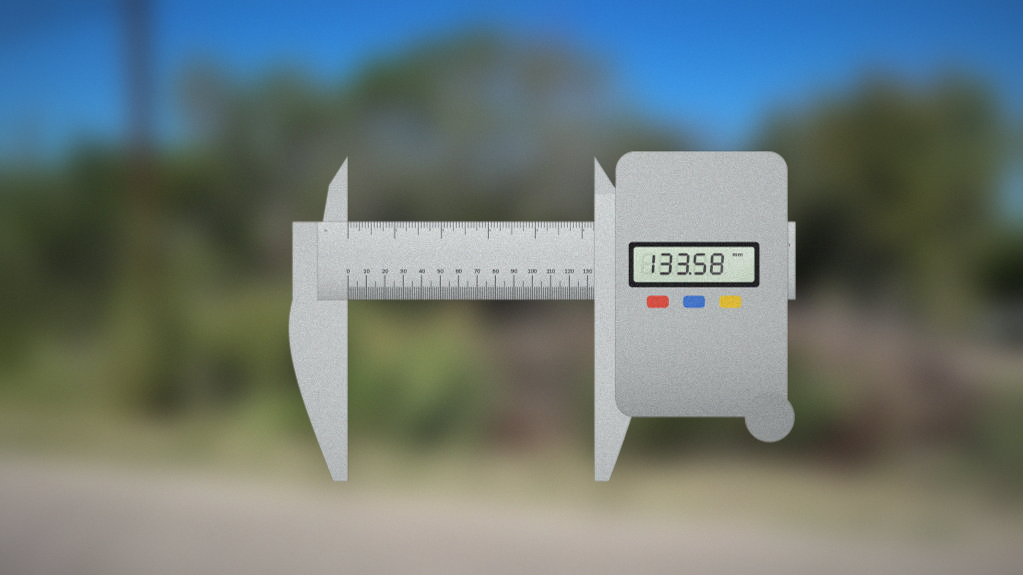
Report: 133.58 mm
